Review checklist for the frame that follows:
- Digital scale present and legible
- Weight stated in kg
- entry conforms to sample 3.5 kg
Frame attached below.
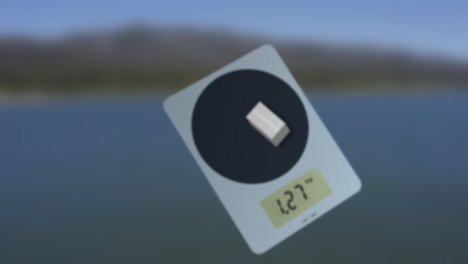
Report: 1.27 kg
